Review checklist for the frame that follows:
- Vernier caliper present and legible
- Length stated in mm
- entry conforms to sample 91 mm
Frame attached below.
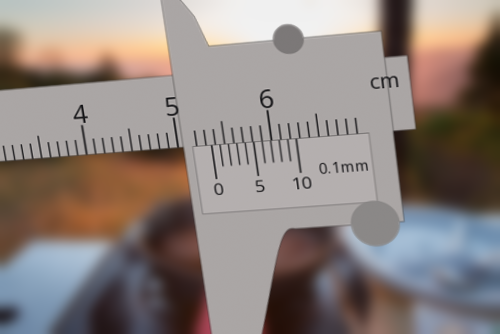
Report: 53.6 mm
